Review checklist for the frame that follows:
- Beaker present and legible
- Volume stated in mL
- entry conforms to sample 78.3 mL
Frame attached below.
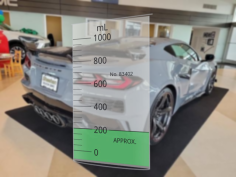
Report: 200 mL
